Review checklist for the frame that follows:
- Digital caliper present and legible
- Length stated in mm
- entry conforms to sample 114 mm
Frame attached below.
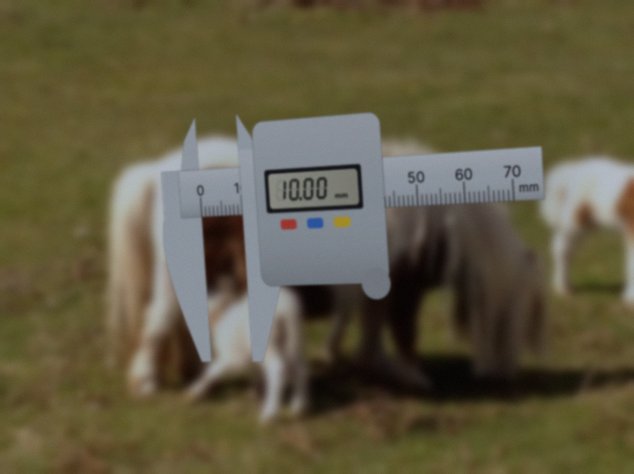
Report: 10.00 mm
